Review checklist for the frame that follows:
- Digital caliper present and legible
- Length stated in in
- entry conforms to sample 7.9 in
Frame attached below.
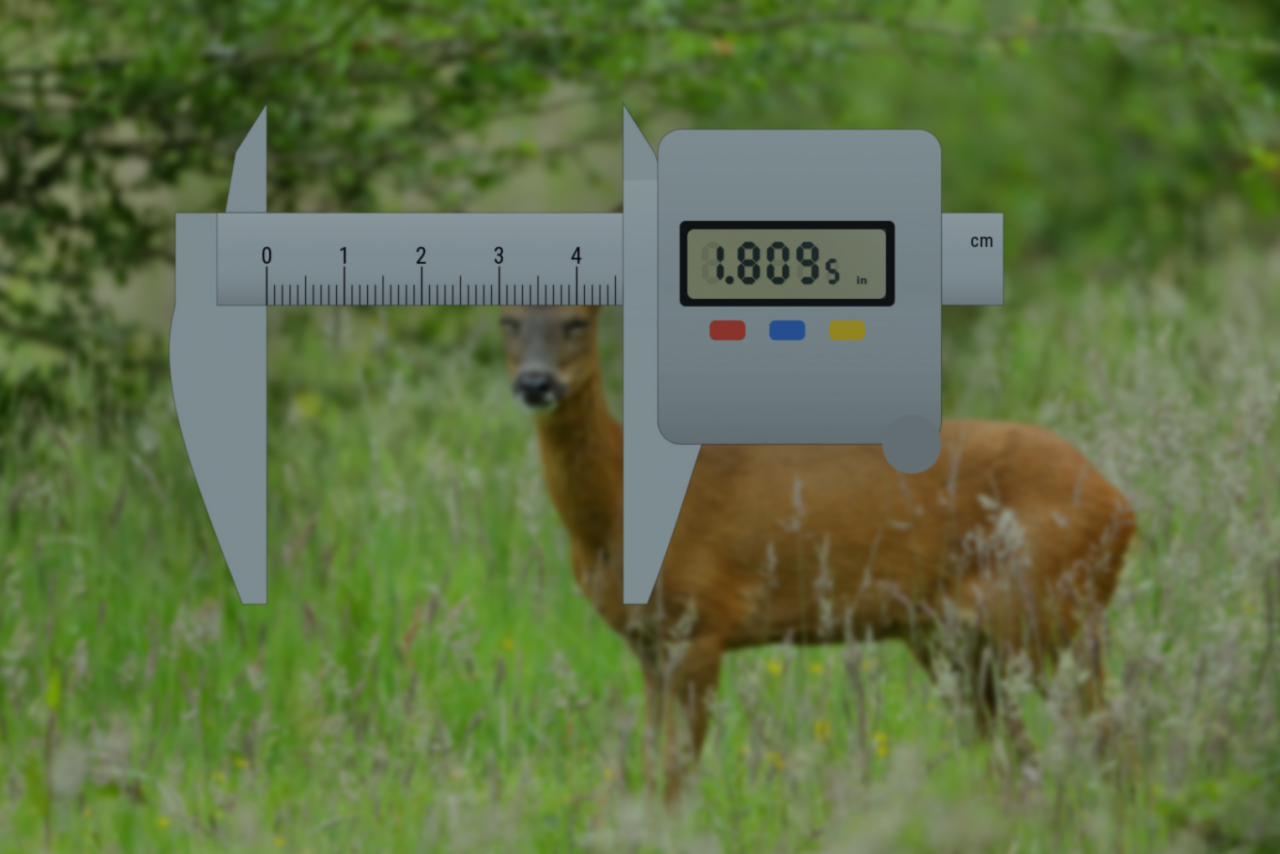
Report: 1.8095 in
